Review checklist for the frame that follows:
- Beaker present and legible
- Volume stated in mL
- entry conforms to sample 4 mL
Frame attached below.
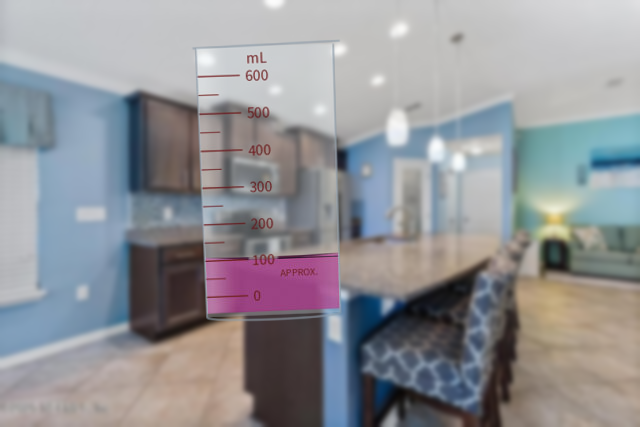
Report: 100 mL
